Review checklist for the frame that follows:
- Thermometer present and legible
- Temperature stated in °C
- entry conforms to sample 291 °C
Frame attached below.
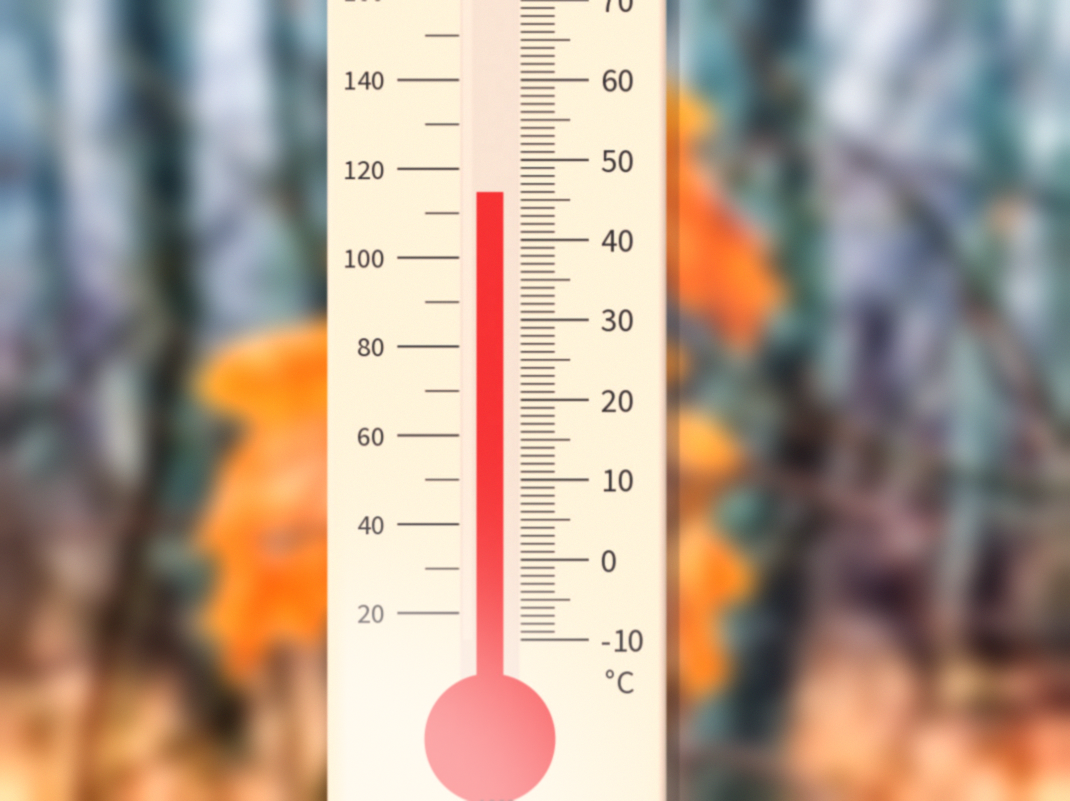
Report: 46 °C
